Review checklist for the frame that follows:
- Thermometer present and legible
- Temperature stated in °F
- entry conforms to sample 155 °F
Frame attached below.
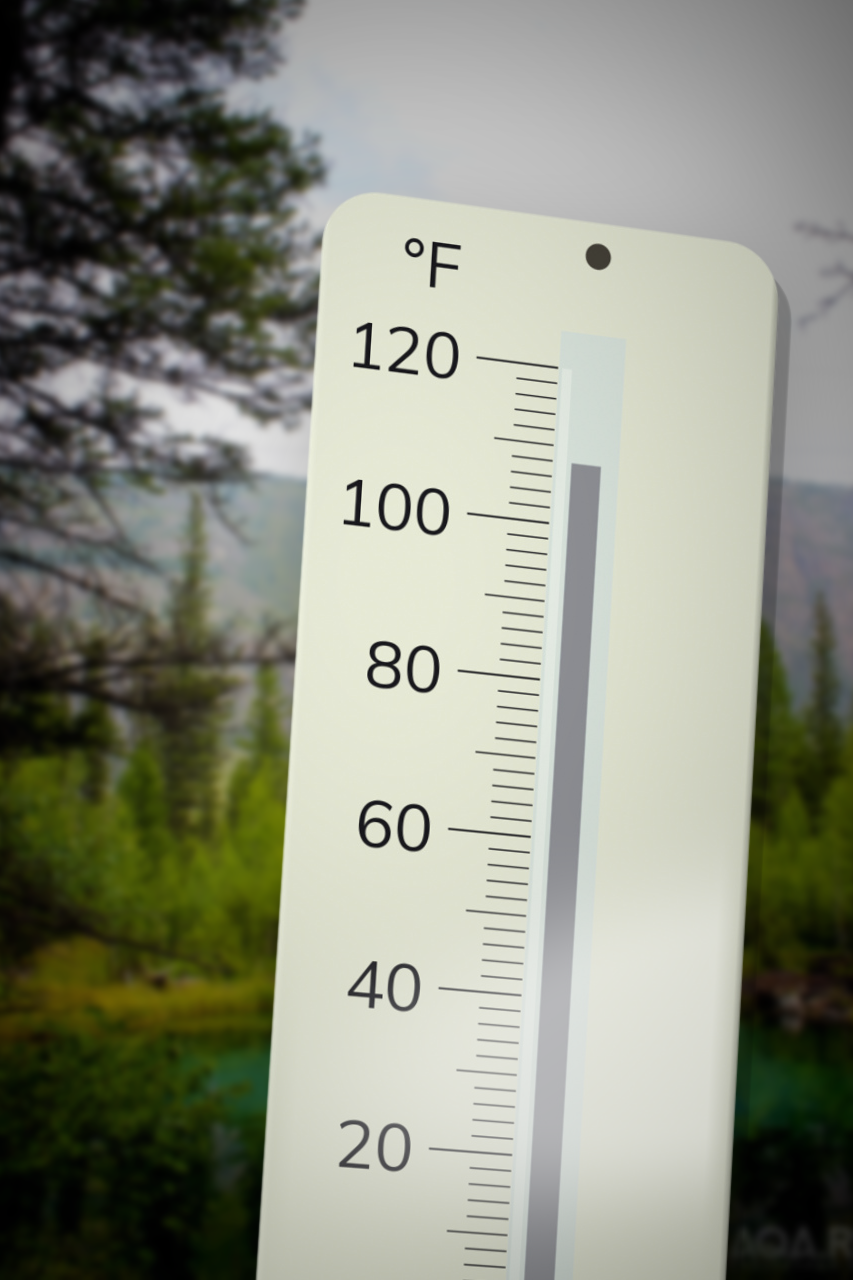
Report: 108 °F
